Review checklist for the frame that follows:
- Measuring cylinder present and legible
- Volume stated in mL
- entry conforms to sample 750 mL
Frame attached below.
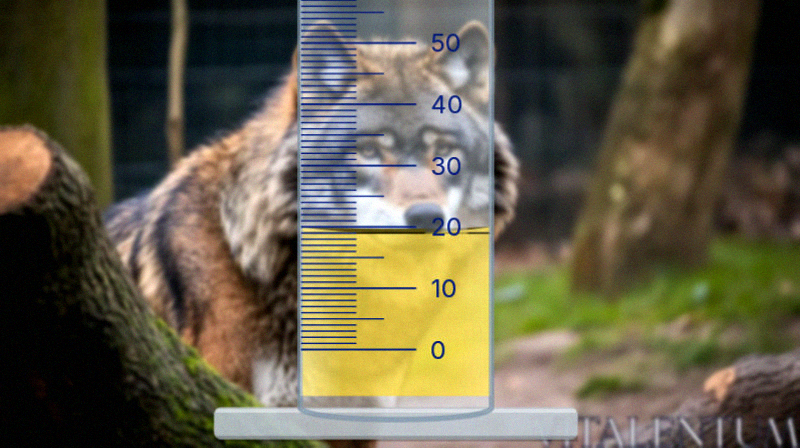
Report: 19 mL
